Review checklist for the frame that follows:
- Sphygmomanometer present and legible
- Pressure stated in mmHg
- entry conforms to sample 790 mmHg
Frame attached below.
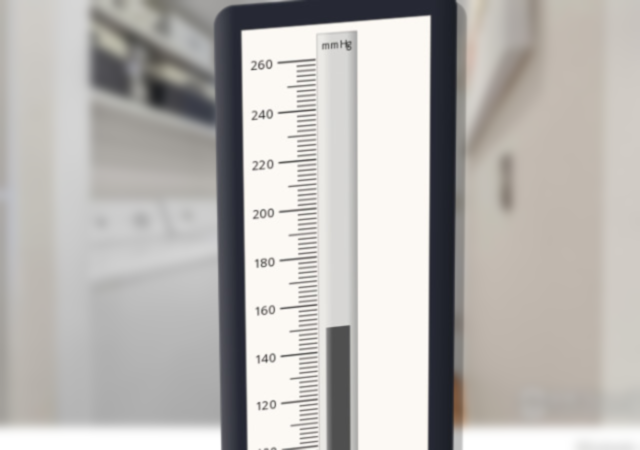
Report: 150 mmHg
